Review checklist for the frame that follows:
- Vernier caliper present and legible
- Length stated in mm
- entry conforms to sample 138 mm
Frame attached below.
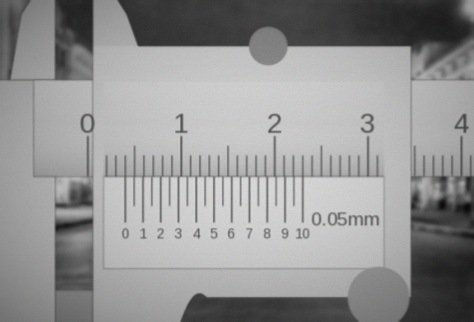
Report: 4.0 mm
